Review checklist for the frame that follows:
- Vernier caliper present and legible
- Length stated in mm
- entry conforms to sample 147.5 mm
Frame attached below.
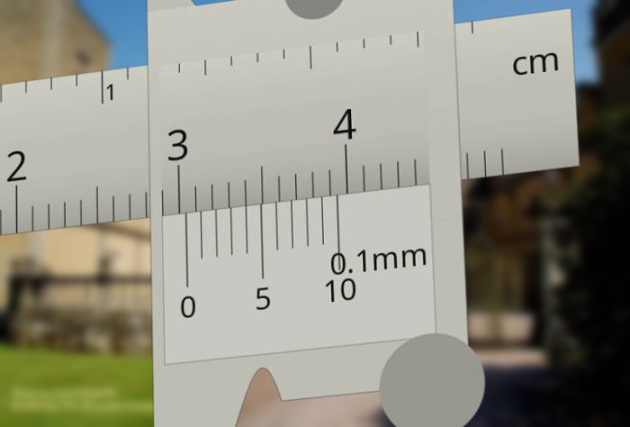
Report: 30.4 mm
